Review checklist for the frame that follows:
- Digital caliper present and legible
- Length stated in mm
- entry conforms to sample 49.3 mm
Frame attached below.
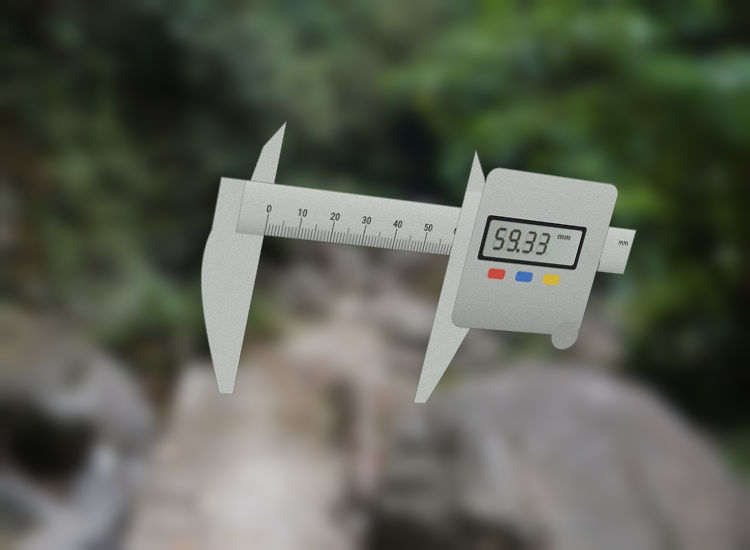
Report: 59.33 mm
